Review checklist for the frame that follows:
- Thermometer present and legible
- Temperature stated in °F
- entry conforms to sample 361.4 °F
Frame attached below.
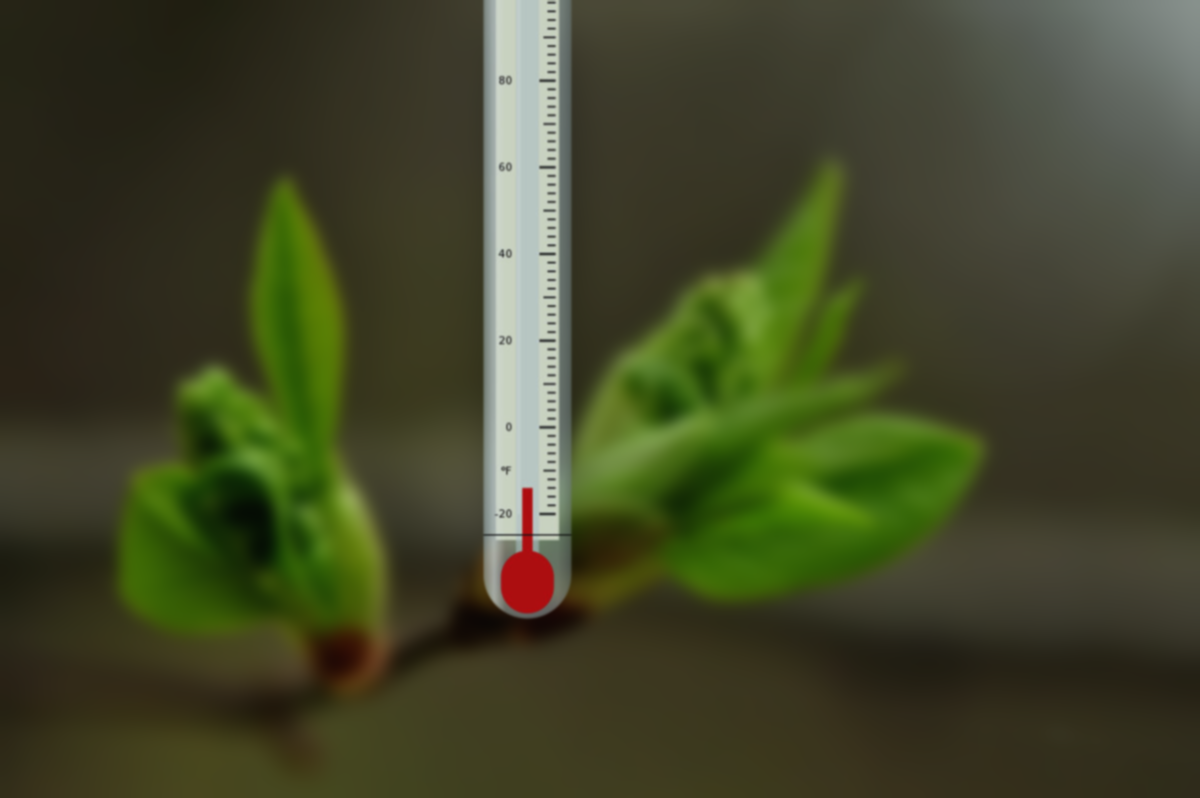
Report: -14 °F
